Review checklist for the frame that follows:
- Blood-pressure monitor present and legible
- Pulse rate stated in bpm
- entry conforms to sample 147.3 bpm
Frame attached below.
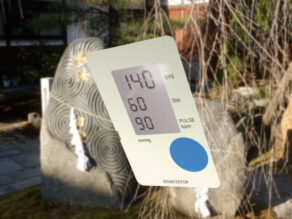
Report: 90 bpm
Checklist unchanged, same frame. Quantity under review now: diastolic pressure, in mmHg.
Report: 60 mmHg
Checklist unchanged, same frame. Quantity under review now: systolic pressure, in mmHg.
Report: 140 mmHg
